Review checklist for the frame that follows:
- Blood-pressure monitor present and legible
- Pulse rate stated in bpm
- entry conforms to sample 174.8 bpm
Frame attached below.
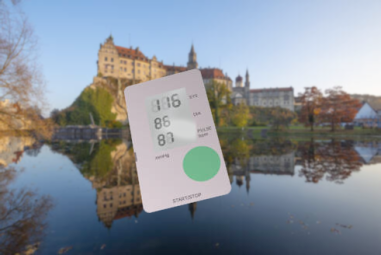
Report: 87 bpm
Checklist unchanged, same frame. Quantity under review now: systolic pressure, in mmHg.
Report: 116 mmHg
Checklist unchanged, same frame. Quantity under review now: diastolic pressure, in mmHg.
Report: 86 mmHg
